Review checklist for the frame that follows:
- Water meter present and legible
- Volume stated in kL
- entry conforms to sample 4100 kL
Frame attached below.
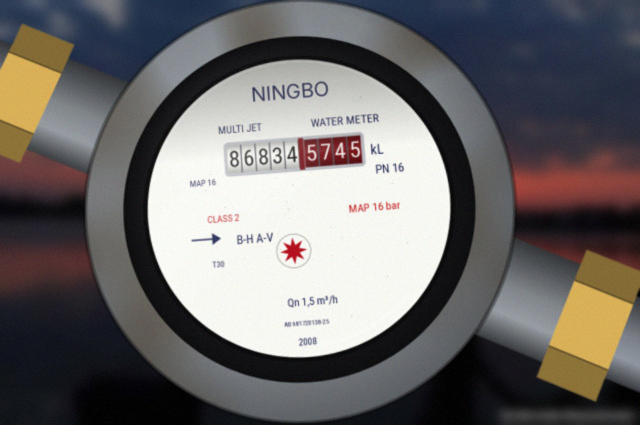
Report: 86834.5745 kL
